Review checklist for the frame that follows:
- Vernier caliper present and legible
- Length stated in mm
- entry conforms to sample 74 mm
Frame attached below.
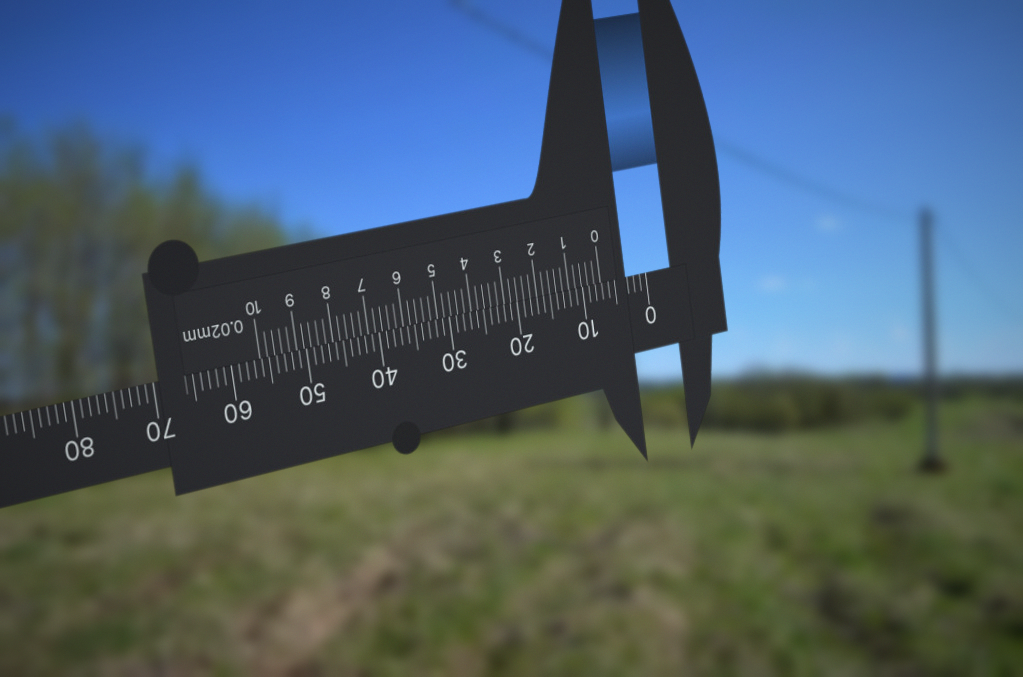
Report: 7.2 mm
